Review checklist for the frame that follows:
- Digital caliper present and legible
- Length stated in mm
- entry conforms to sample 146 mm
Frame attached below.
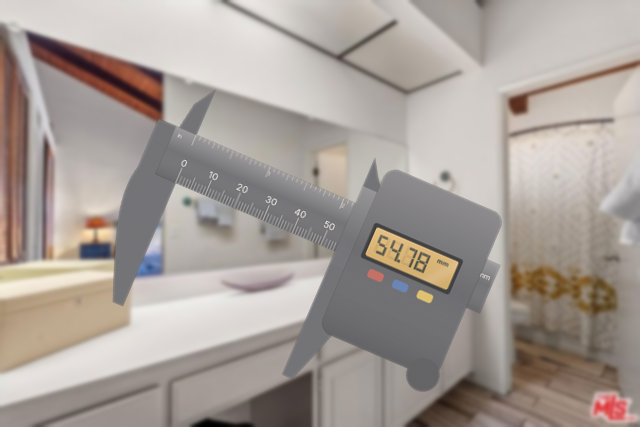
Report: 54.78 mm
